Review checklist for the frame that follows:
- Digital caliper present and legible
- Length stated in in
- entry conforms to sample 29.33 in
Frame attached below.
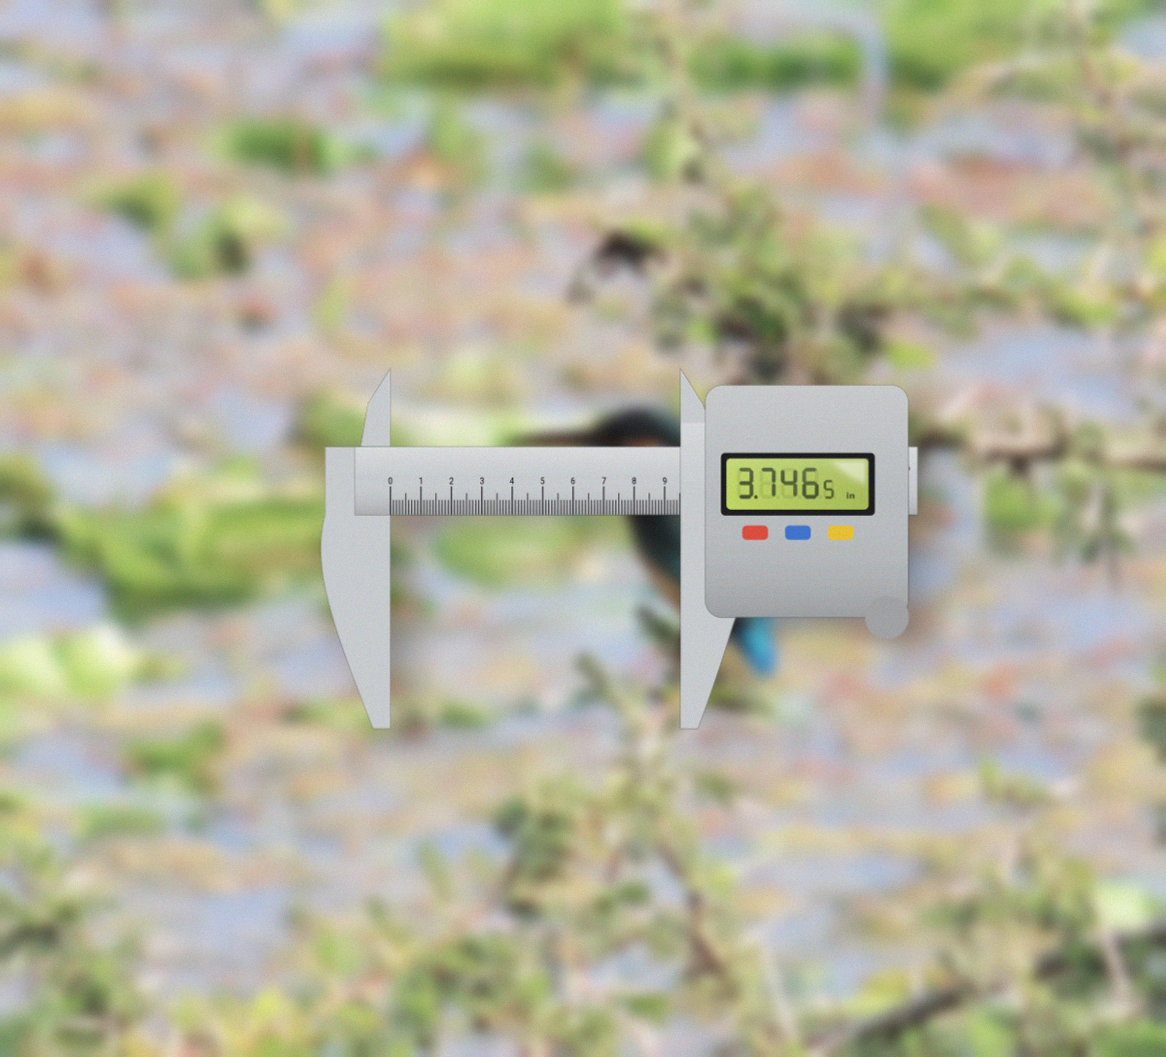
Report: 3.7465 in
